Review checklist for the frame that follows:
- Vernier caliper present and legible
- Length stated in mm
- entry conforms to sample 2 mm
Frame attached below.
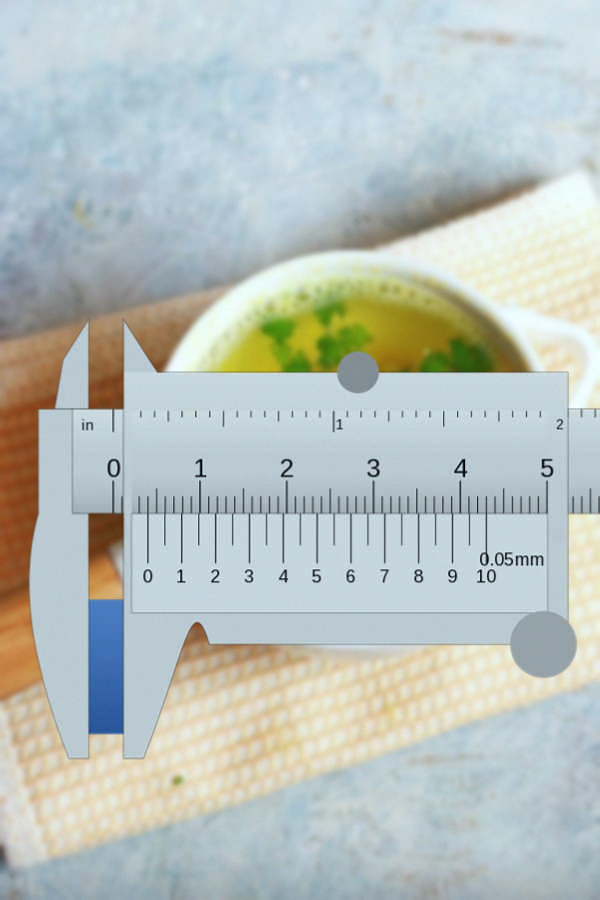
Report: 4.0 mm
